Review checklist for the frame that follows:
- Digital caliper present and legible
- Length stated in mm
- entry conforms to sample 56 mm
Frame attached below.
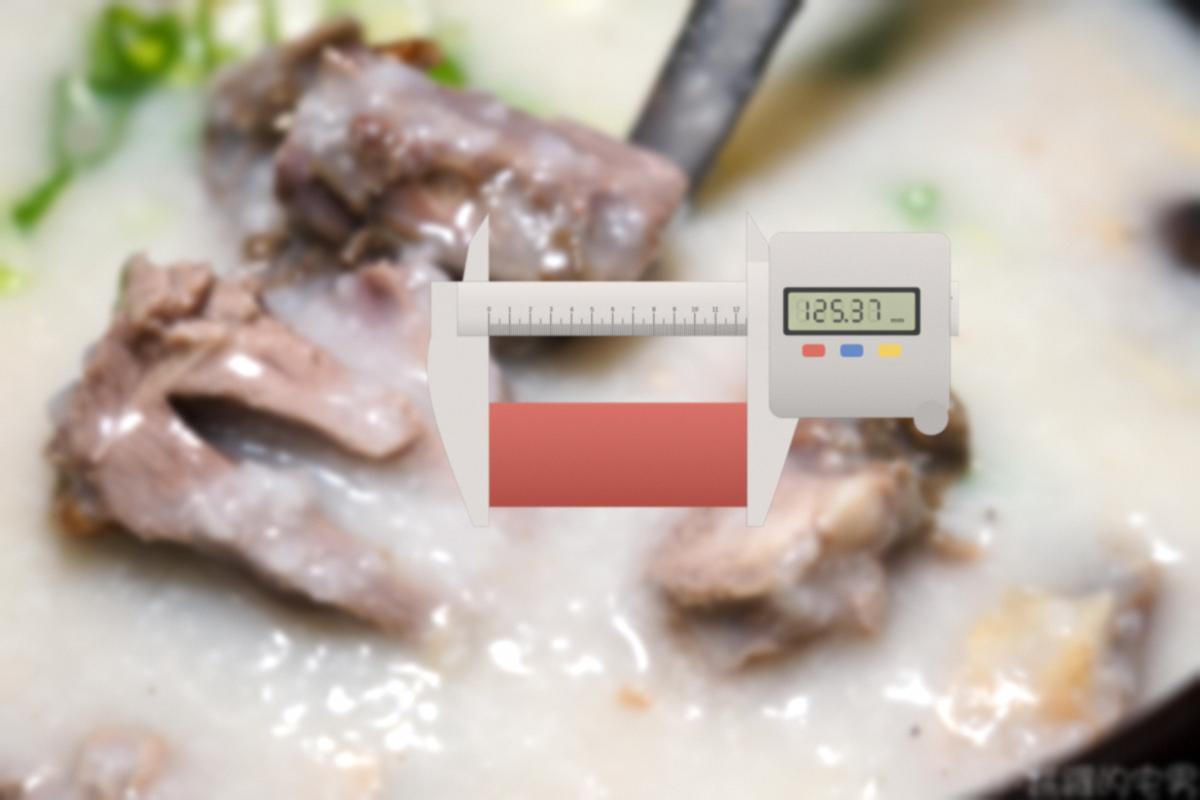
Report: 125.37 mm
